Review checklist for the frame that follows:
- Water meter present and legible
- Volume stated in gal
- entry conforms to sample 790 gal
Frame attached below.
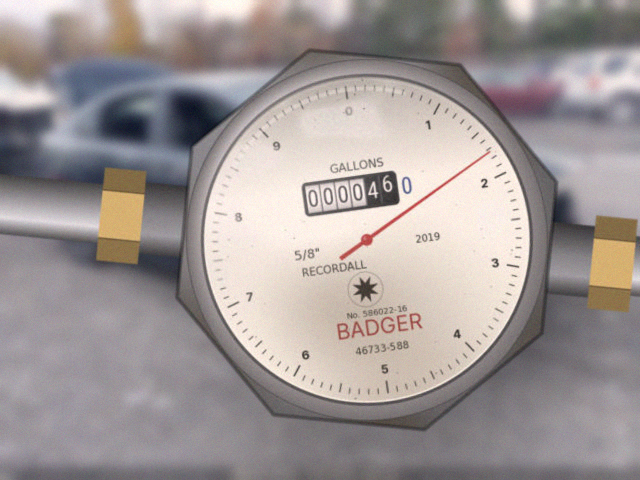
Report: 461.7 gal
